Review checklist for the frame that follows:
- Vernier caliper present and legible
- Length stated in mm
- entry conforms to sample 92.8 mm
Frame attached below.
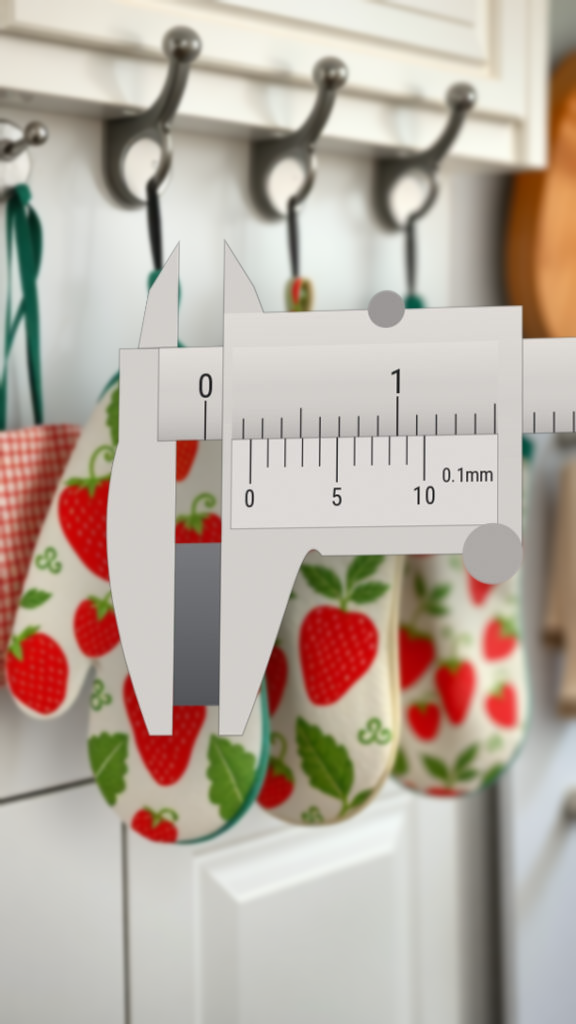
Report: 2.4 mm
